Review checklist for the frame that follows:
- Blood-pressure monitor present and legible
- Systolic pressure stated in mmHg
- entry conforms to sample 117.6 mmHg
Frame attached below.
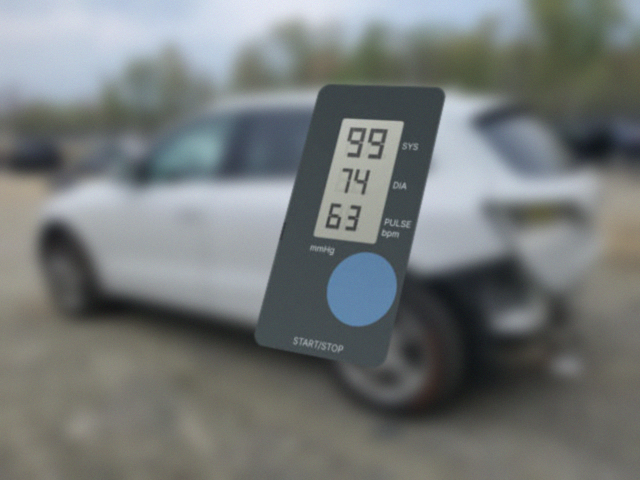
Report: 99 mmHg
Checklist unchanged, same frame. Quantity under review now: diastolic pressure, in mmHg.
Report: 74 mmHg
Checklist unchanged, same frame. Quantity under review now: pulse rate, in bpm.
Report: 63 bpm
